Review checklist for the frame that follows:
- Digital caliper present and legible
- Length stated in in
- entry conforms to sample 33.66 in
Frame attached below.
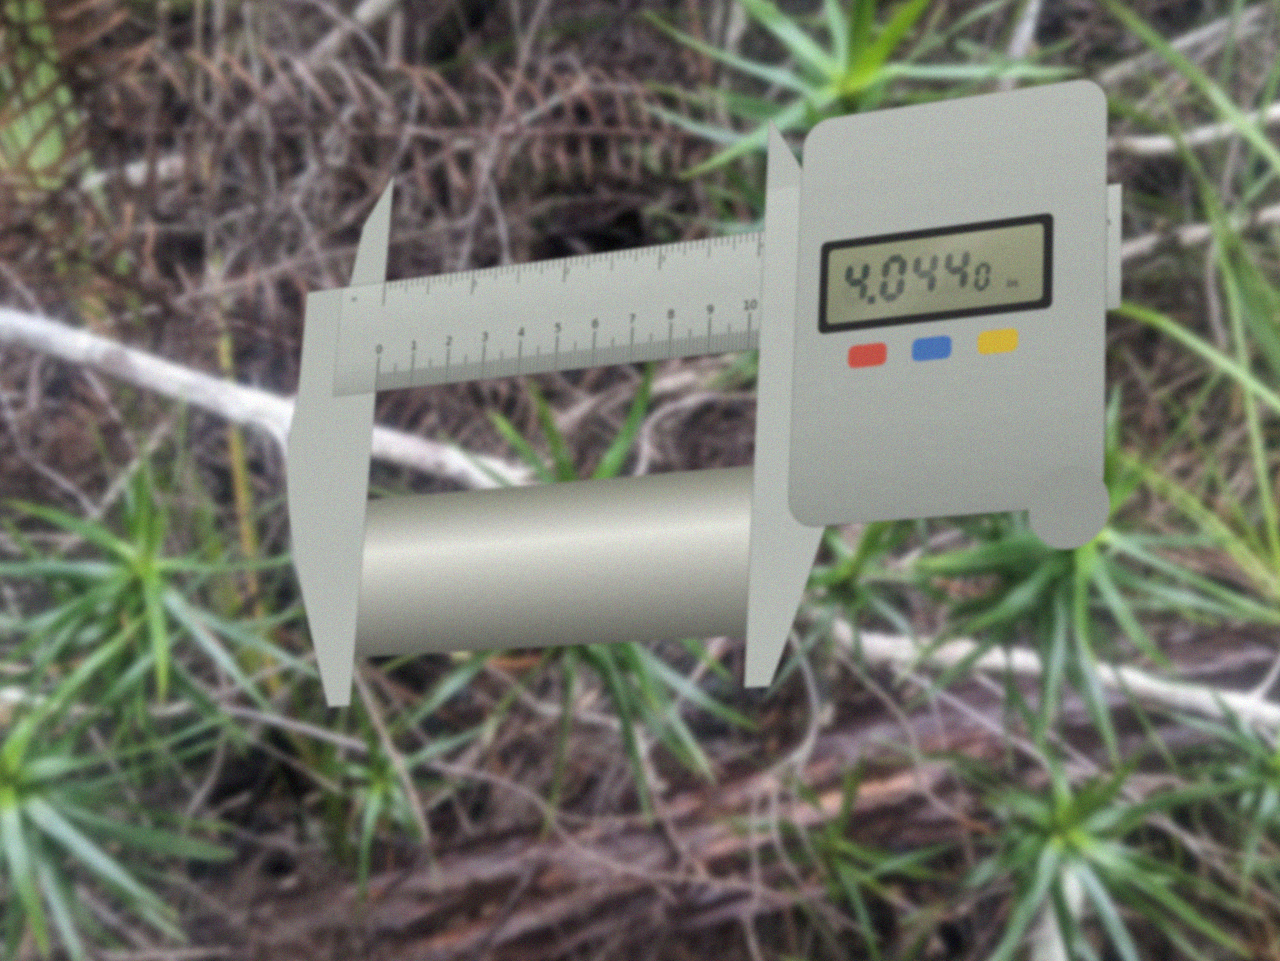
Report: 4.0440 in
